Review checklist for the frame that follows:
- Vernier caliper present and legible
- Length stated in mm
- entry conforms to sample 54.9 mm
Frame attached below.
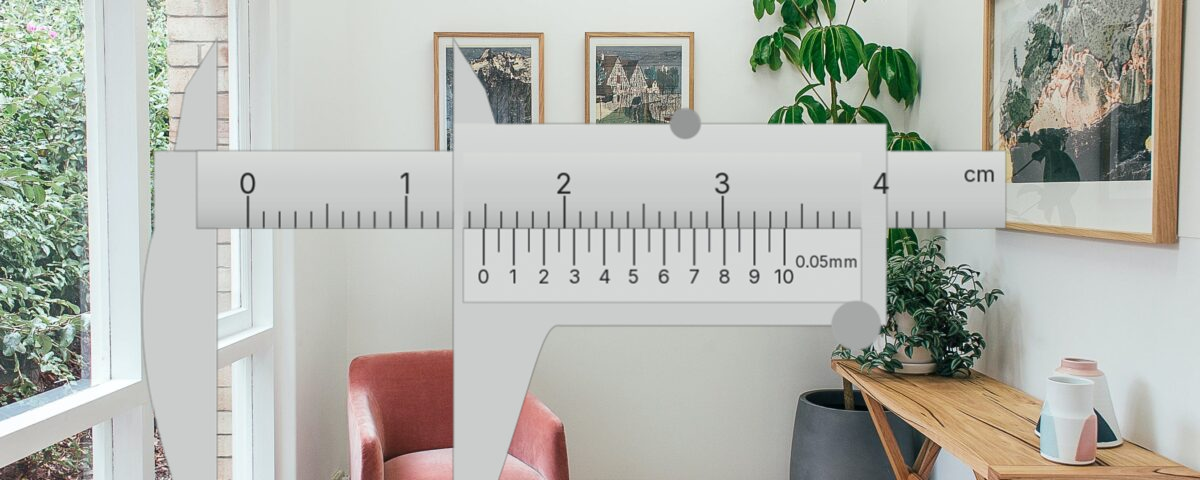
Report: 14.9 mm
